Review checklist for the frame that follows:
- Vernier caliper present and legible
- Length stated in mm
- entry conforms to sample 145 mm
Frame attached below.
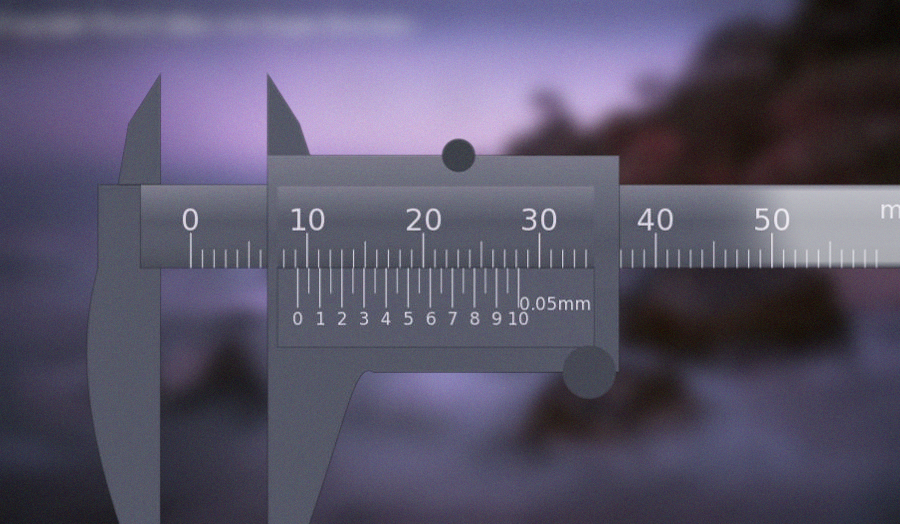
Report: 9.2 mm
